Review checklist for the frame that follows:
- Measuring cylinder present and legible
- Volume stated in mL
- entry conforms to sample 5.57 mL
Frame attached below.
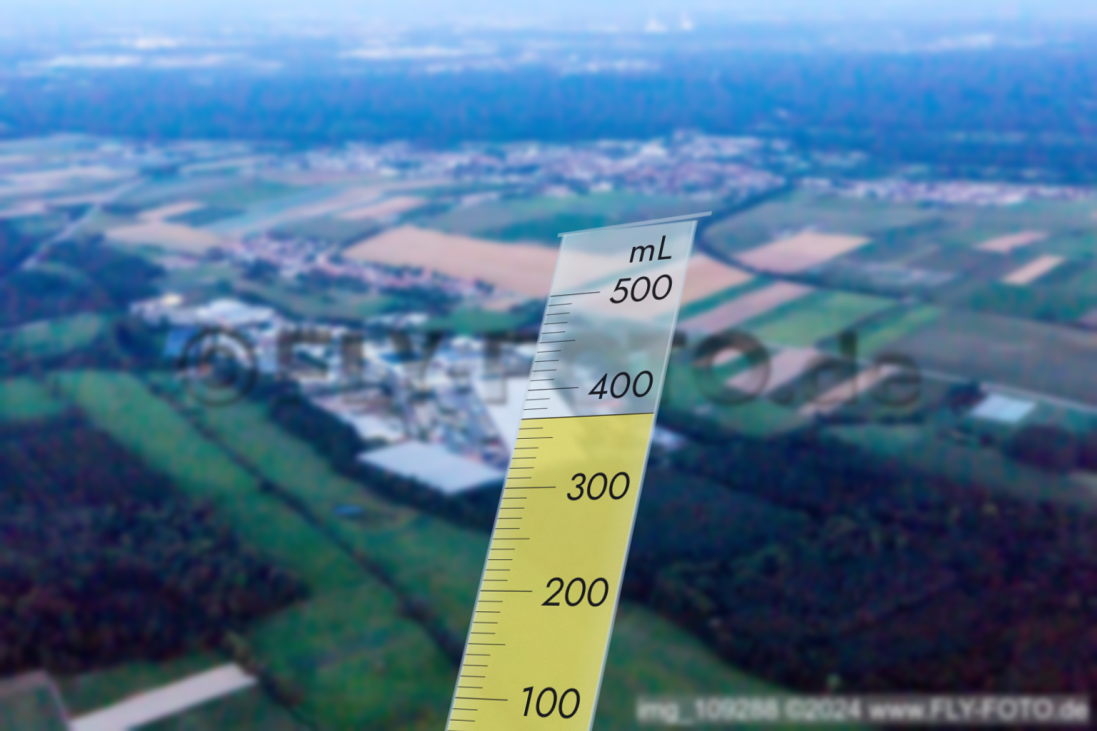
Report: 370 mL
